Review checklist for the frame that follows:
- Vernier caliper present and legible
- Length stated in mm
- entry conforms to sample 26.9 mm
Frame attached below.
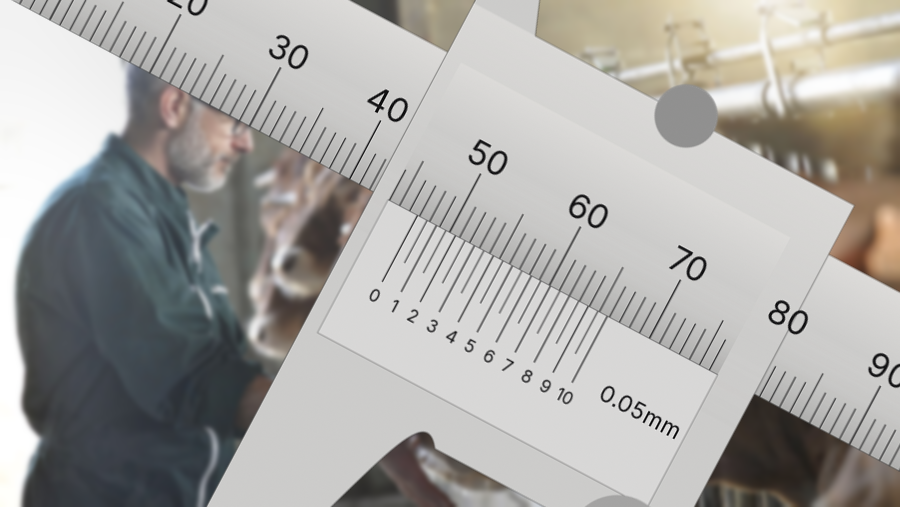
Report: 46.8 mm
